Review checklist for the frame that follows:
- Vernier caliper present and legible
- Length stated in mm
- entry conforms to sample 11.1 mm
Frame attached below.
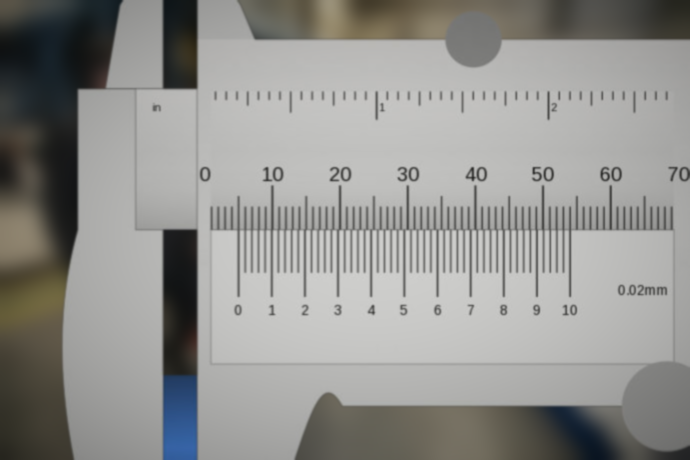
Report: 5.0 mm
